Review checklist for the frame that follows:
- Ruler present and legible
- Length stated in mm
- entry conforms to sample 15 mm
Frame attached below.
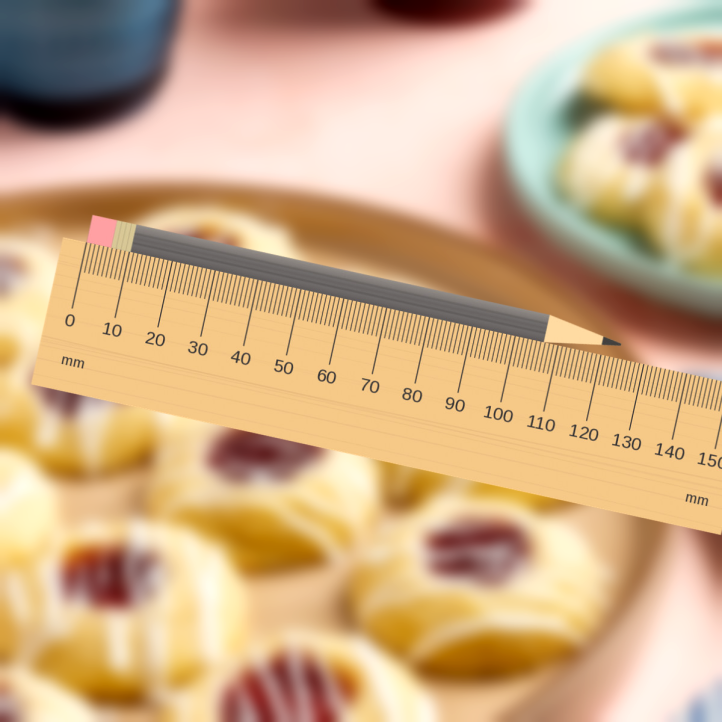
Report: 124 mm
